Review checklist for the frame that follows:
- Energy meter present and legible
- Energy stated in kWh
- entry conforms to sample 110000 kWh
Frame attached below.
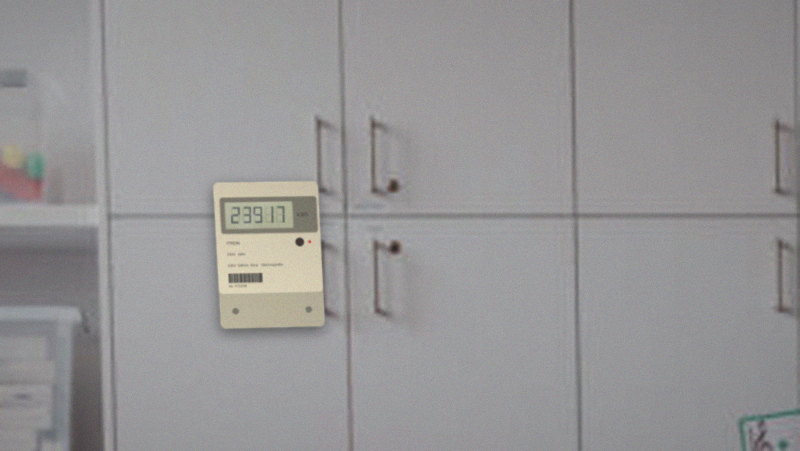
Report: 23917 kWh
